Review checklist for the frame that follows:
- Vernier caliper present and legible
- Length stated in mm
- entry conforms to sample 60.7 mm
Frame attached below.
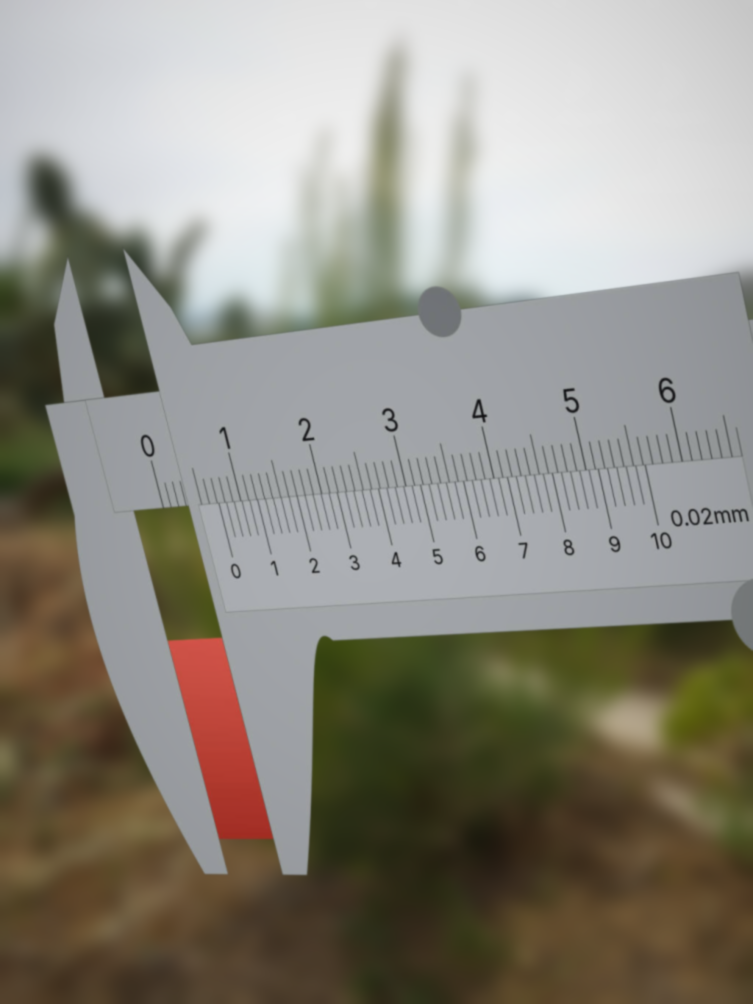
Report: 7.2 mm
